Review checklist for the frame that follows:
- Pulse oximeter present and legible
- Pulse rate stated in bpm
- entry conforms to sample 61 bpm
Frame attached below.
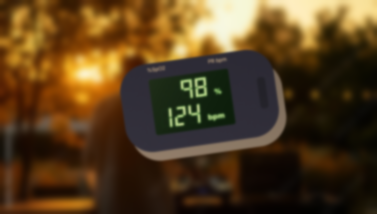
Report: 124 bpm
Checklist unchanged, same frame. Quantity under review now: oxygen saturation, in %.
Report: 98 %
